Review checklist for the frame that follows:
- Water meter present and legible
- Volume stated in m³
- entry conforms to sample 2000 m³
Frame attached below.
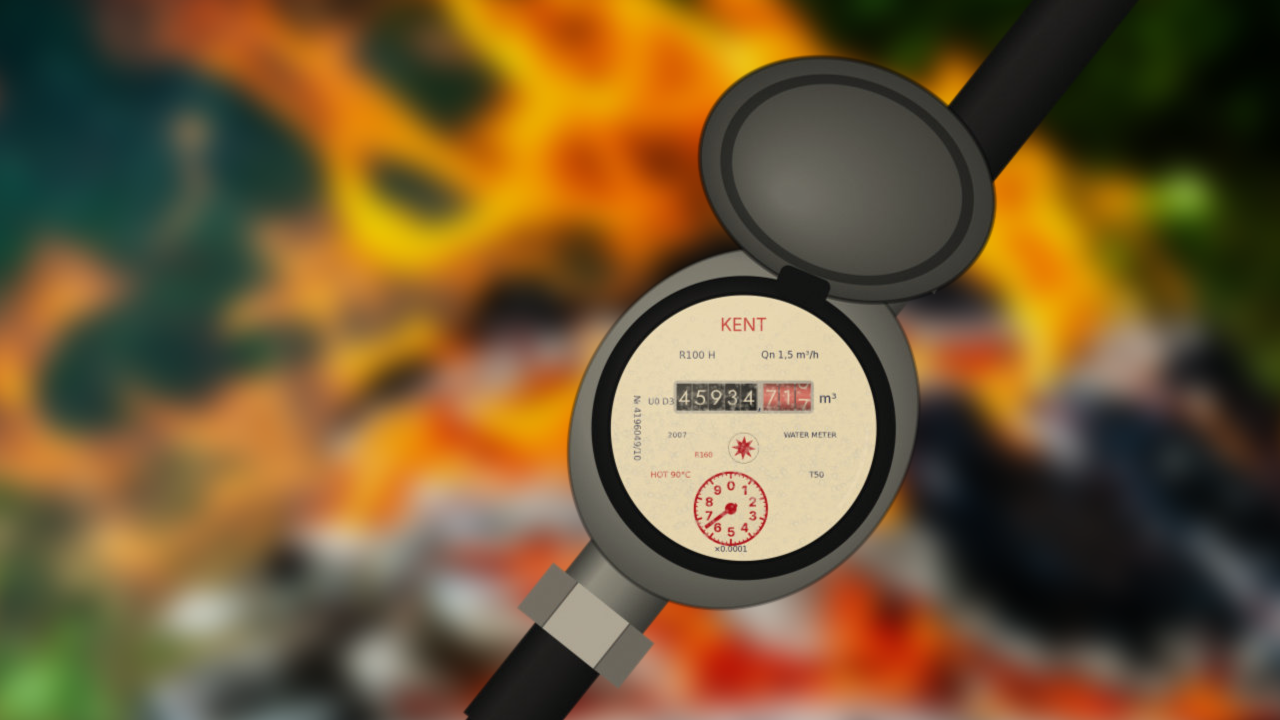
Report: 45934.7166 m³
